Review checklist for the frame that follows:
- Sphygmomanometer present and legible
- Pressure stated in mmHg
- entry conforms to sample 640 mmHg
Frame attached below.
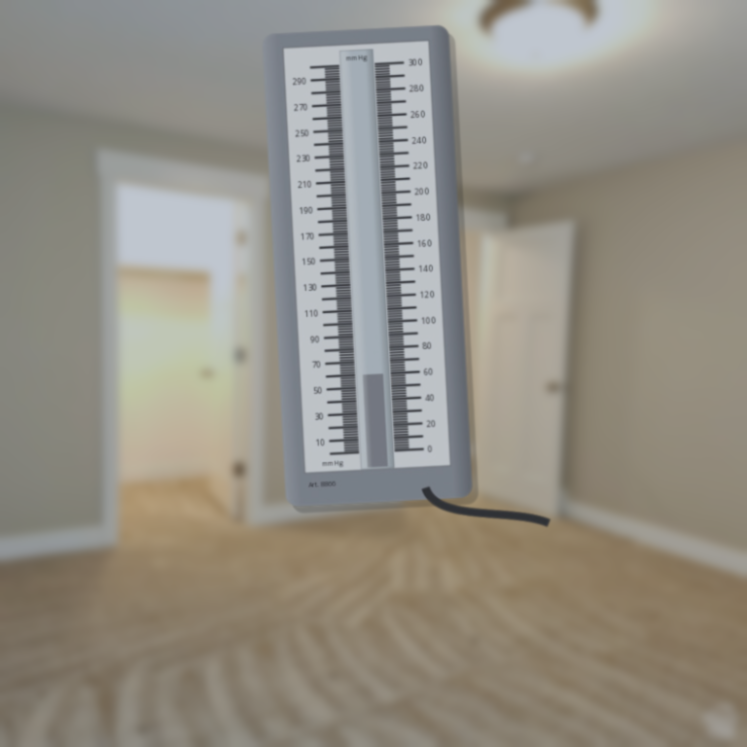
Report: 60 mmHg
